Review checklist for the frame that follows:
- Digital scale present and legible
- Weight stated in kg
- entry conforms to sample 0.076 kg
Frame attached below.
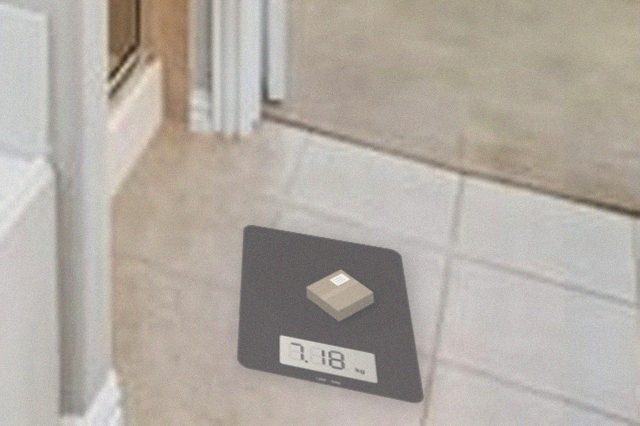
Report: 7.18 kg
